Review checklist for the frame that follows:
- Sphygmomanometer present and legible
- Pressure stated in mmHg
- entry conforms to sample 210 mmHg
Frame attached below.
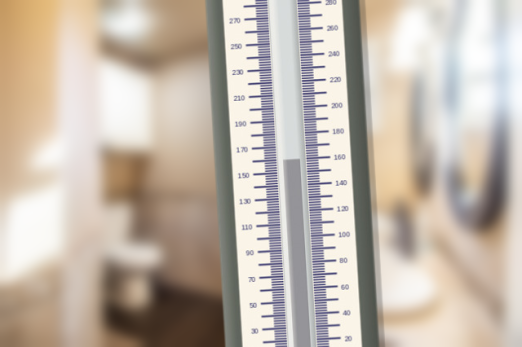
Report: 160 mmHg
